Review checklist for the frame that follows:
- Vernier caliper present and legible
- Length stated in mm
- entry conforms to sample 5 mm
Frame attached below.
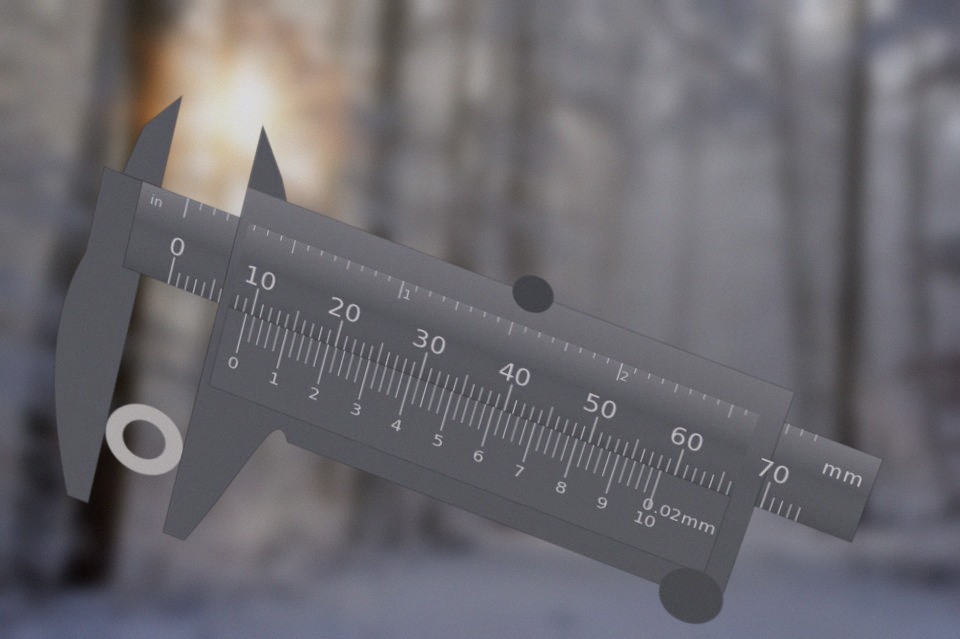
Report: 9.4 mm
